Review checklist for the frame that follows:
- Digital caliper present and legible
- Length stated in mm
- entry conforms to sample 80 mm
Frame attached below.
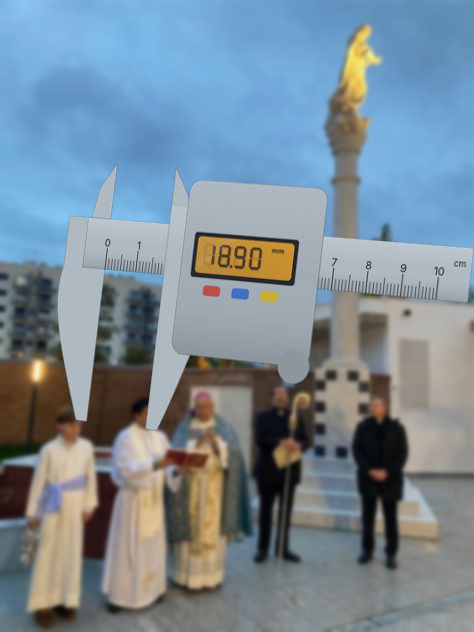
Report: 18.90 mm
